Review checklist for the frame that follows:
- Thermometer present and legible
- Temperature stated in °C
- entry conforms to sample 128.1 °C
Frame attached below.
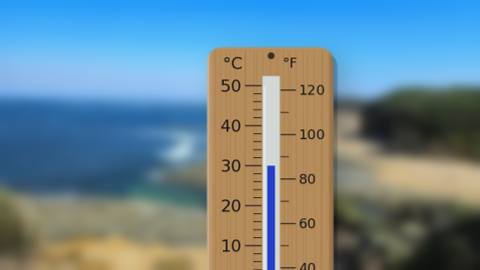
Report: 30 °C
